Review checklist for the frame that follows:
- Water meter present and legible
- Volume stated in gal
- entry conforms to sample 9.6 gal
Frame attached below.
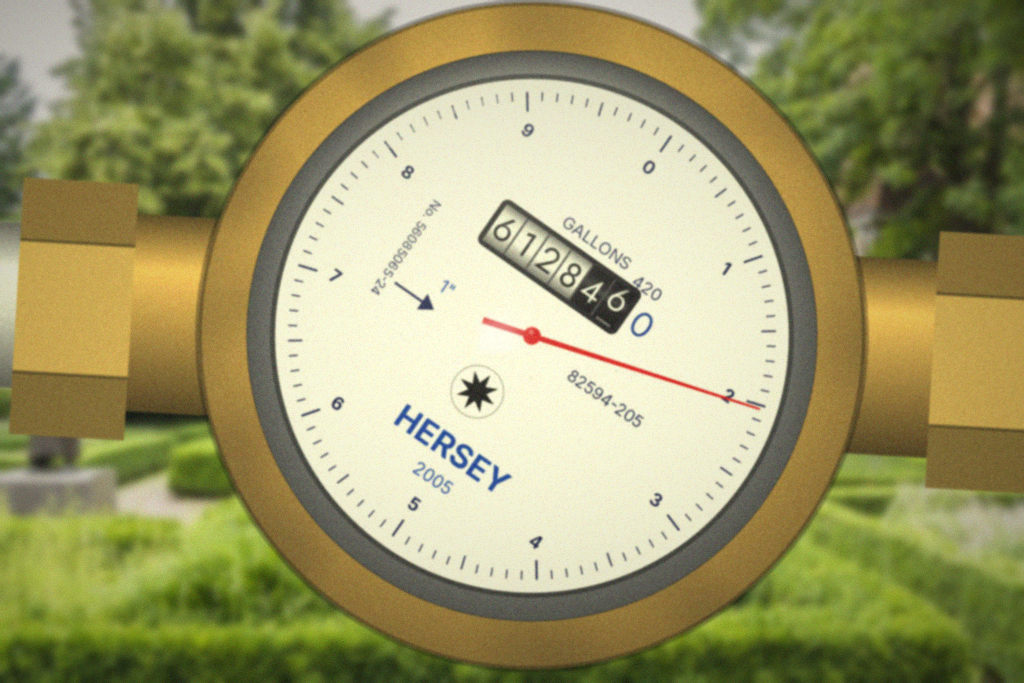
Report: 6128462.0 gal
